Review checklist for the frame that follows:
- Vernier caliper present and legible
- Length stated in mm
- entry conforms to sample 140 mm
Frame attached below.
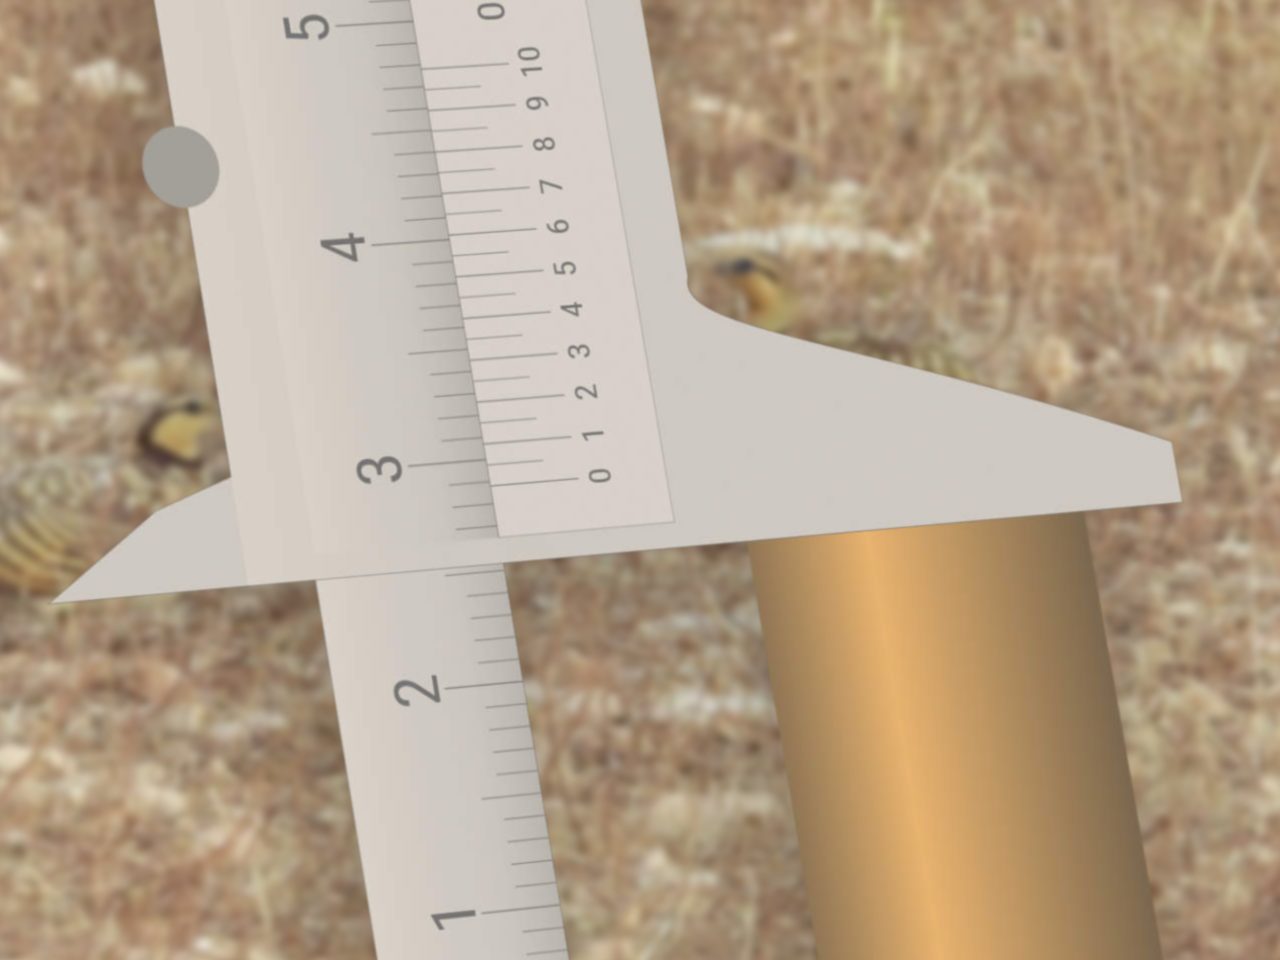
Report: 28.8 mm
